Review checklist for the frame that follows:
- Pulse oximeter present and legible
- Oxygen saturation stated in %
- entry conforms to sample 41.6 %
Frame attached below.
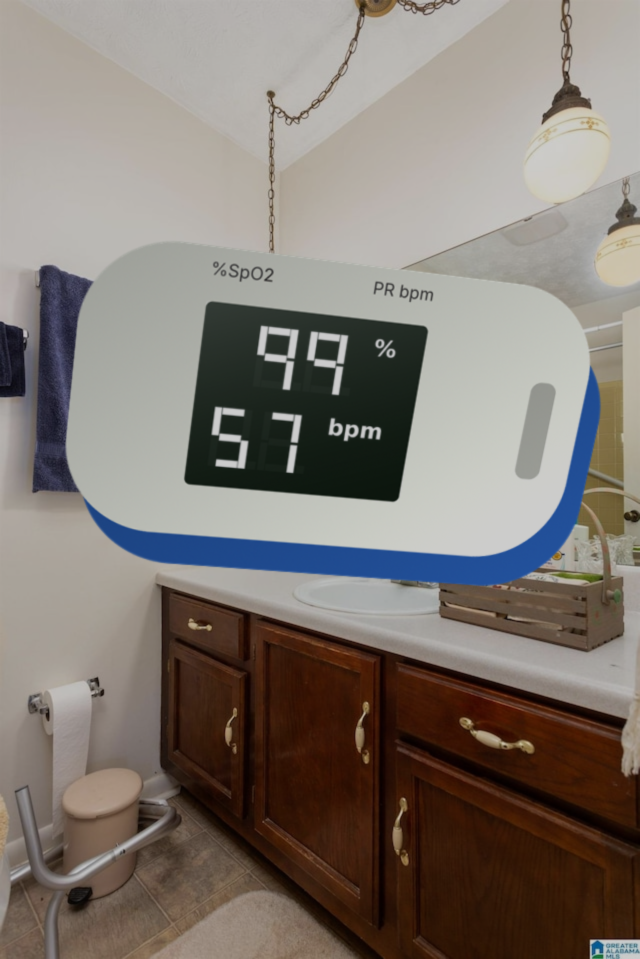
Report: 99 %
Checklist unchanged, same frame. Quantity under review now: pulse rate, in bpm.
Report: 57 bpm
